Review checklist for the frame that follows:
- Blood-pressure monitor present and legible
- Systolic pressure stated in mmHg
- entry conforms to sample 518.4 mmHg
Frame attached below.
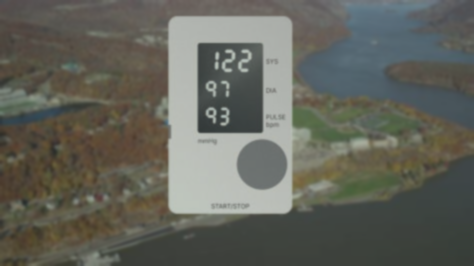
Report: 122 mmHg
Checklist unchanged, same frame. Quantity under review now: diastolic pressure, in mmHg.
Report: 97 mmHg
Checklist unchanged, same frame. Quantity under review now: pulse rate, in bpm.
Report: 93 bpm
